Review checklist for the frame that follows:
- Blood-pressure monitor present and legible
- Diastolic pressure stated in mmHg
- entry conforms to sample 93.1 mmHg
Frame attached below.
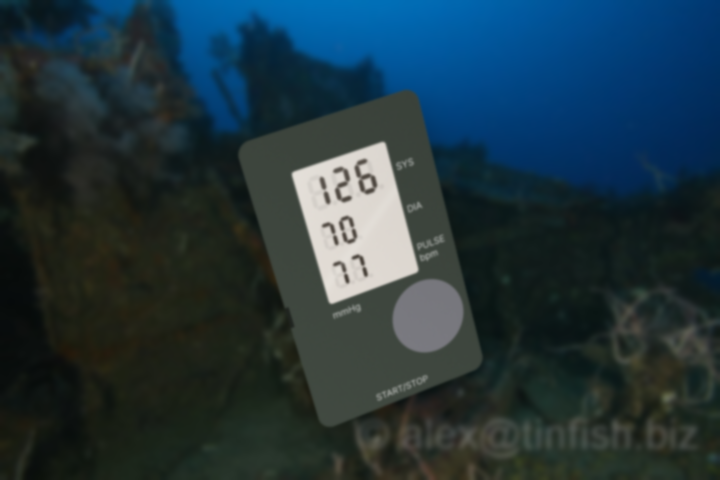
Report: 70 mmHg
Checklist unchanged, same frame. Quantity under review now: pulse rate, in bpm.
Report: 77 bpm
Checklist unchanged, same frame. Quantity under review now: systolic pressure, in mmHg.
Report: 126 mmHg
